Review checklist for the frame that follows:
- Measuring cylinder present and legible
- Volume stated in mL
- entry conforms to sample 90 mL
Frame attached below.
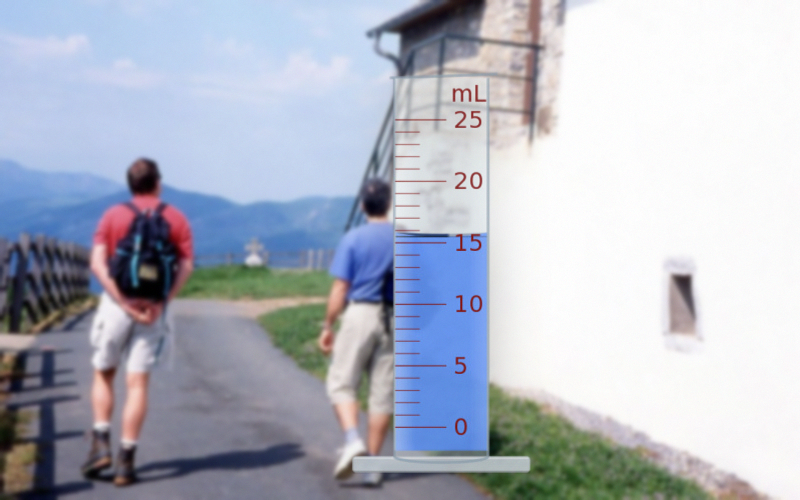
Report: 15.5 mL
